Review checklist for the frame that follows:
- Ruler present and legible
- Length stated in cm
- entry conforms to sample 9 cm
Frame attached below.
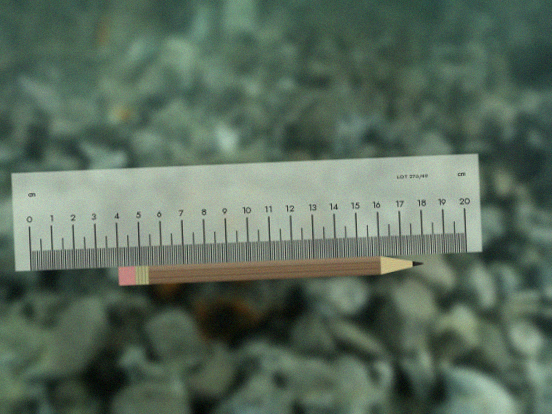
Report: 14 cm
